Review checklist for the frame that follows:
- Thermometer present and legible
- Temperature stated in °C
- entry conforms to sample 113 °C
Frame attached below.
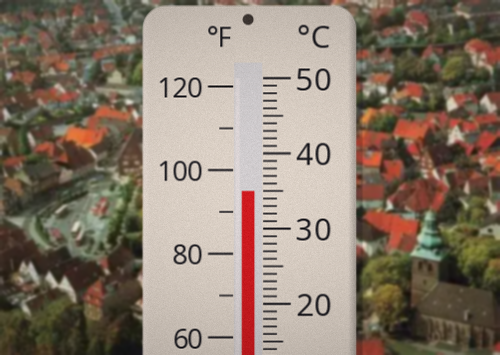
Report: 35 °C
